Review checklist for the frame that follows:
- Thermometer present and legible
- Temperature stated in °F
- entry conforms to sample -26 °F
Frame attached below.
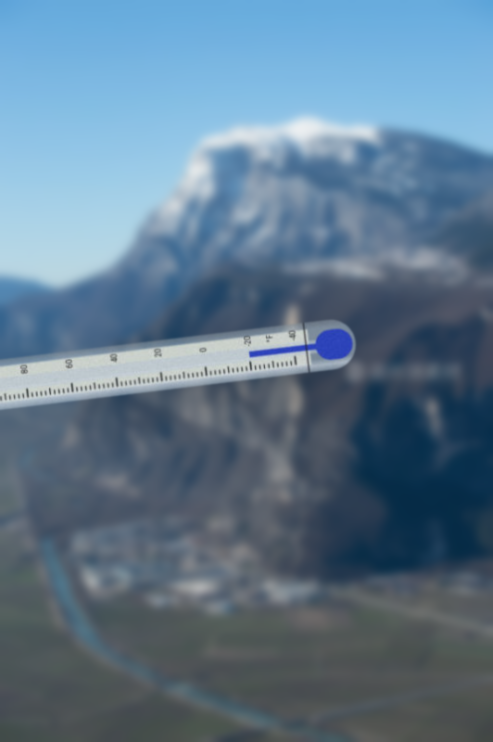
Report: -20 °F
